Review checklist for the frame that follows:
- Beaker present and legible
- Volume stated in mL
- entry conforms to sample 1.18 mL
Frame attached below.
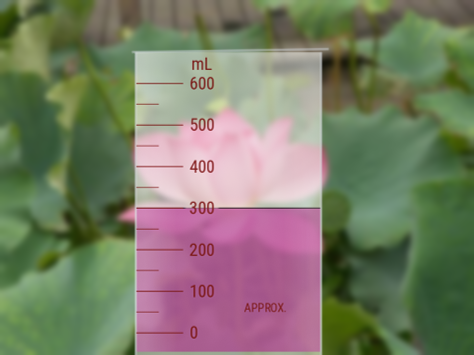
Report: 300 mL
